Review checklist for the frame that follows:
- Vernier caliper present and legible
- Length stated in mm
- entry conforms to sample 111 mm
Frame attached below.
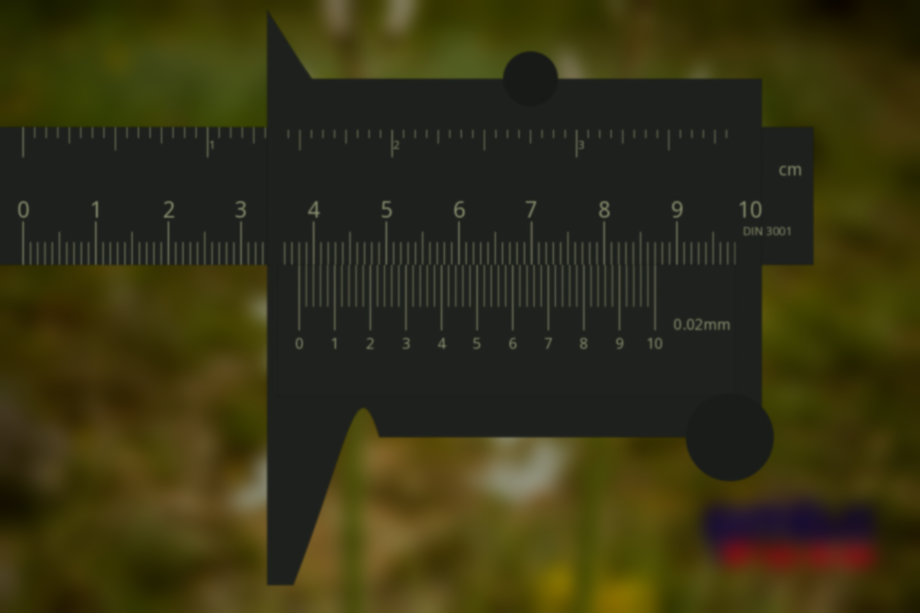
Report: 38.0 mm
